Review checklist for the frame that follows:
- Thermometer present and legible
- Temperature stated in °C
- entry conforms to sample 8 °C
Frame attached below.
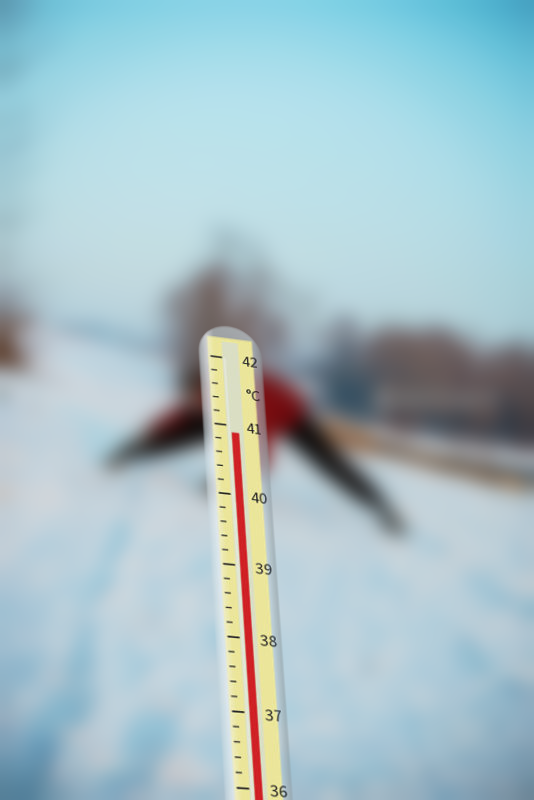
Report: 40.9 °C
